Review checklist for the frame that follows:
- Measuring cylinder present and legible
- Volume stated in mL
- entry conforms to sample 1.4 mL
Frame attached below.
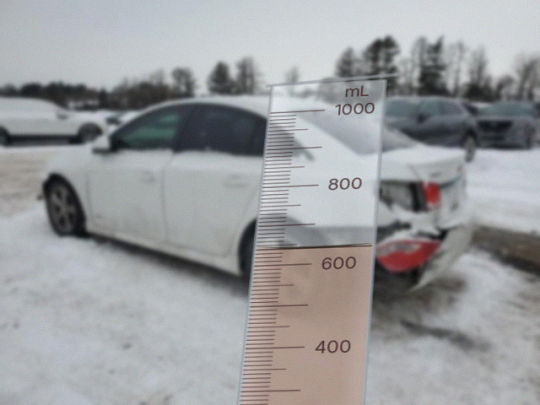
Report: 640 mL
